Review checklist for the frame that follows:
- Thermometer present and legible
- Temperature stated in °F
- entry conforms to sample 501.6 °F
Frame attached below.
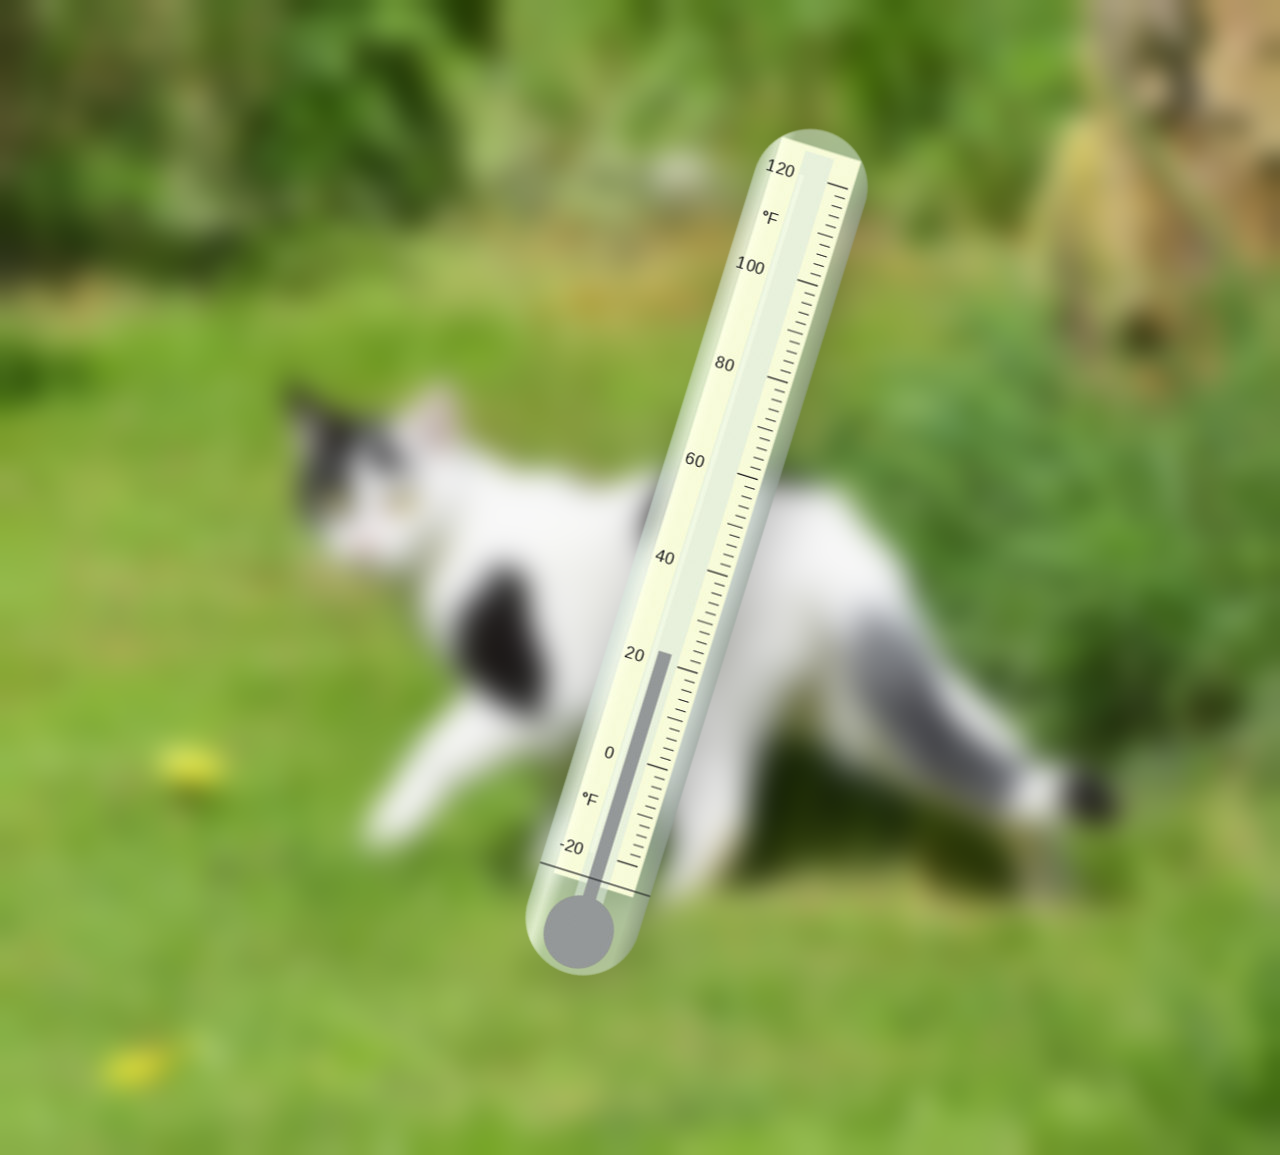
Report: 22 °F
